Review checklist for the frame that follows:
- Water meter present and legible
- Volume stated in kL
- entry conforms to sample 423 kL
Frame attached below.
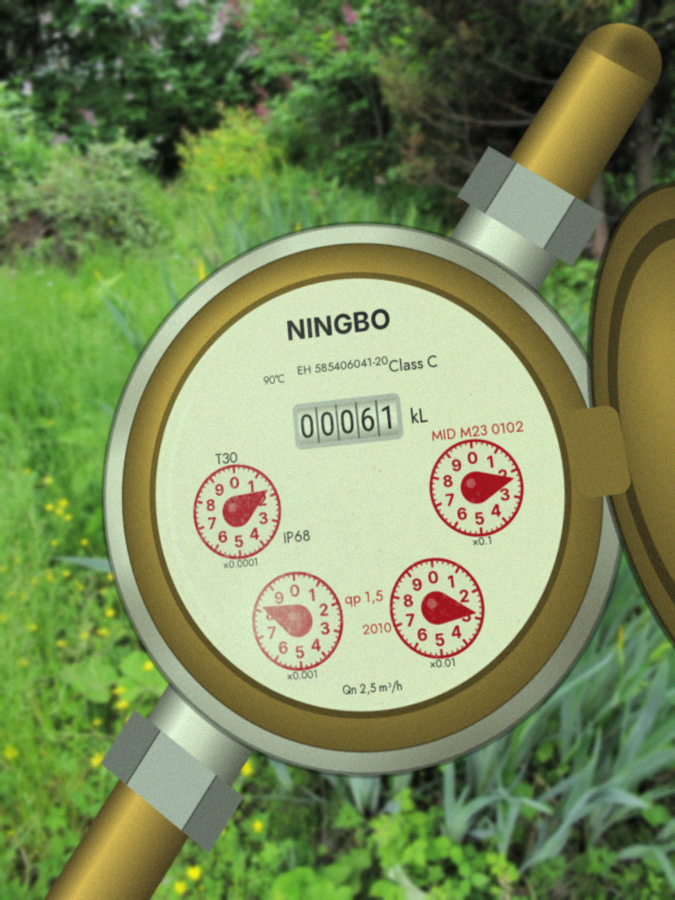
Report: 61.2281 kL
